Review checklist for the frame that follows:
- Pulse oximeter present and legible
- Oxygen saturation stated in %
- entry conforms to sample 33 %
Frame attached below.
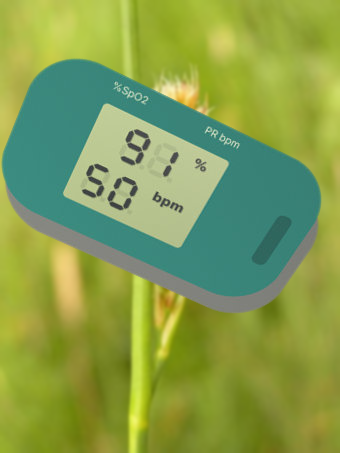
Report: 91 %
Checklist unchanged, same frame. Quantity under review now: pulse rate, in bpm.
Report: 50 bpm
